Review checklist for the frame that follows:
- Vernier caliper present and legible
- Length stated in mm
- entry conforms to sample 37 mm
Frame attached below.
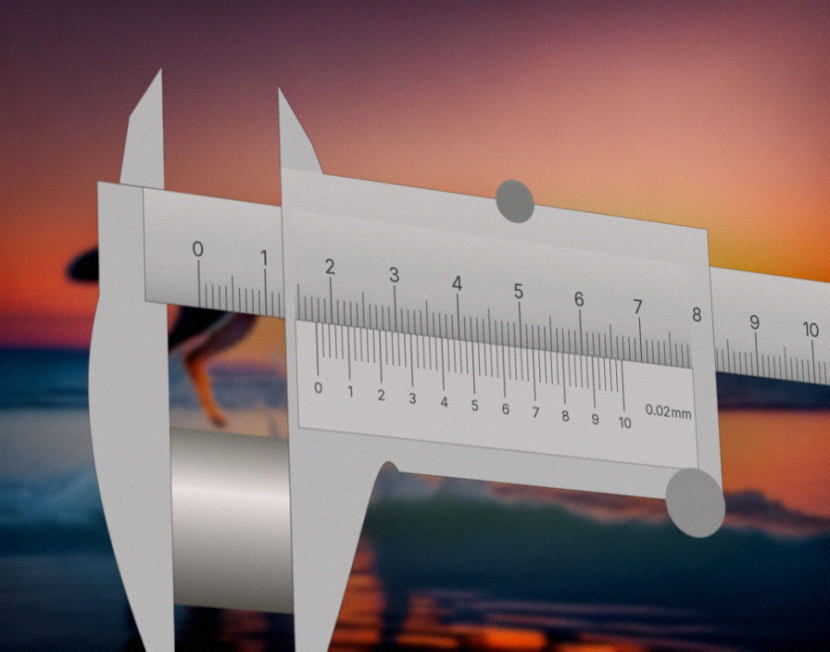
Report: 17.6 mm
